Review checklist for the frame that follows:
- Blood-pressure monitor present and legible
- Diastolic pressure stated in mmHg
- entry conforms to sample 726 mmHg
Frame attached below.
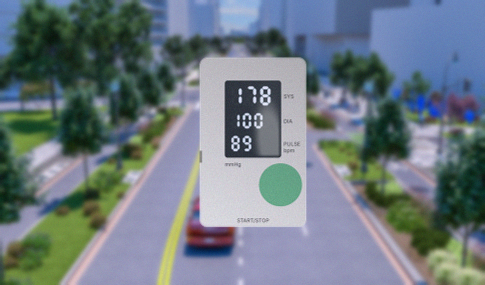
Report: 100 mmHg
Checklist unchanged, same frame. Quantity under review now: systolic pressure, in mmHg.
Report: 178 mmHg
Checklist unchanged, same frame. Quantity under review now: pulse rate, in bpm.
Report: 89 bpm
